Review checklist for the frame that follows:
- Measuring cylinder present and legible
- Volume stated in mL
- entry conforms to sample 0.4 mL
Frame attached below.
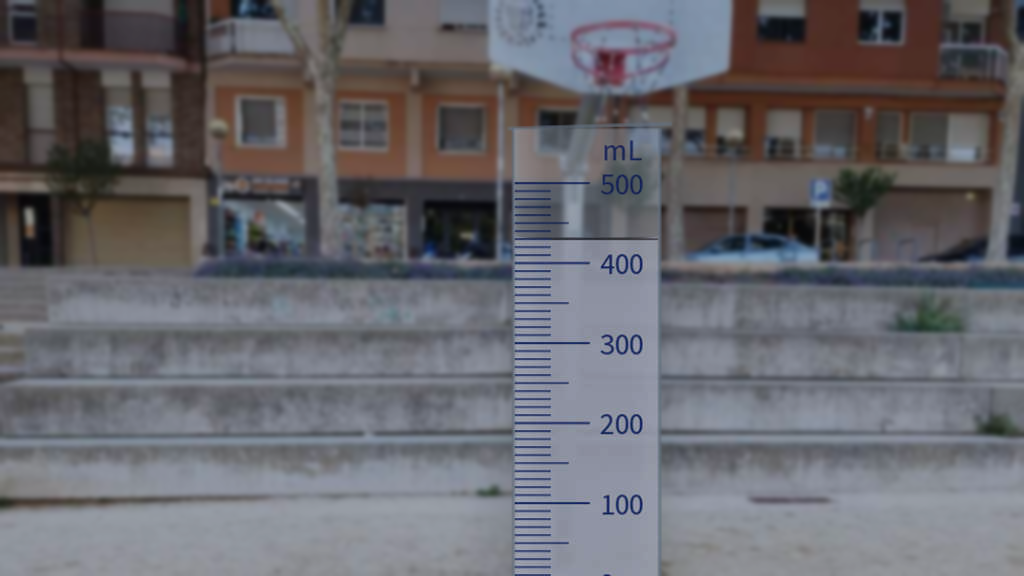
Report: 430 mL
